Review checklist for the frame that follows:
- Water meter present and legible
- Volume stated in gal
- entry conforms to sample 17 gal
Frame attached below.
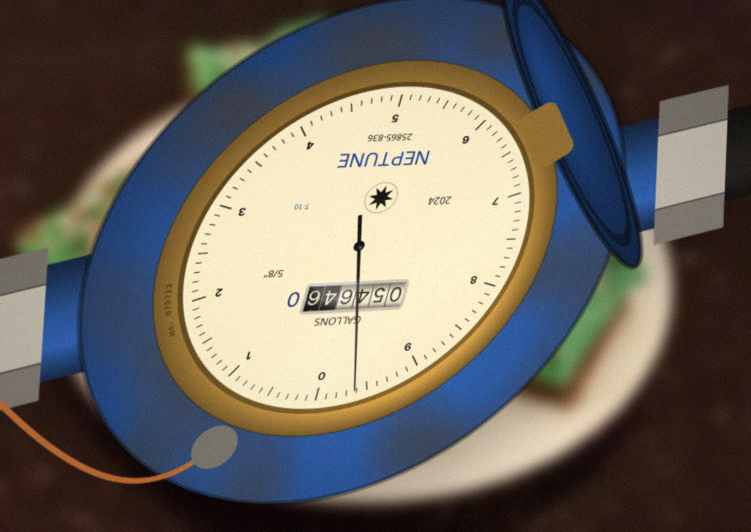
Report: 546459.6 gal
